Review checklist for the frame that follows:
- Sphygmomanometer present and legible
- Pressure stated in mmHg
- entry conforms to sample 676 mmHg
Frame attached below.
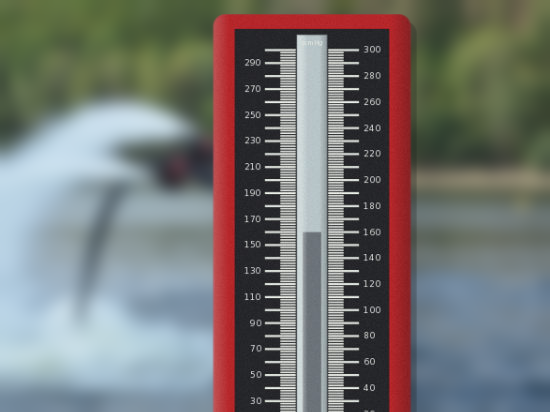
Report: 160 mmHg
